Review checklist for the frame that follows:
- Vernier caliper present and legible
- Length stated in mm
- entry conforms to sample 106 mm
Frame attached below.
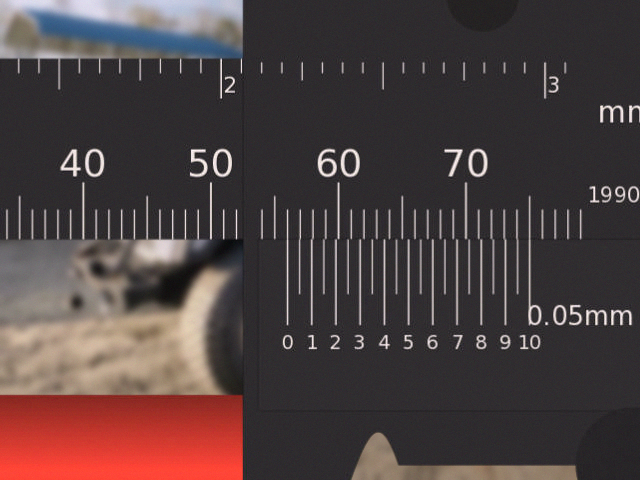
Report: 56.0 mm
